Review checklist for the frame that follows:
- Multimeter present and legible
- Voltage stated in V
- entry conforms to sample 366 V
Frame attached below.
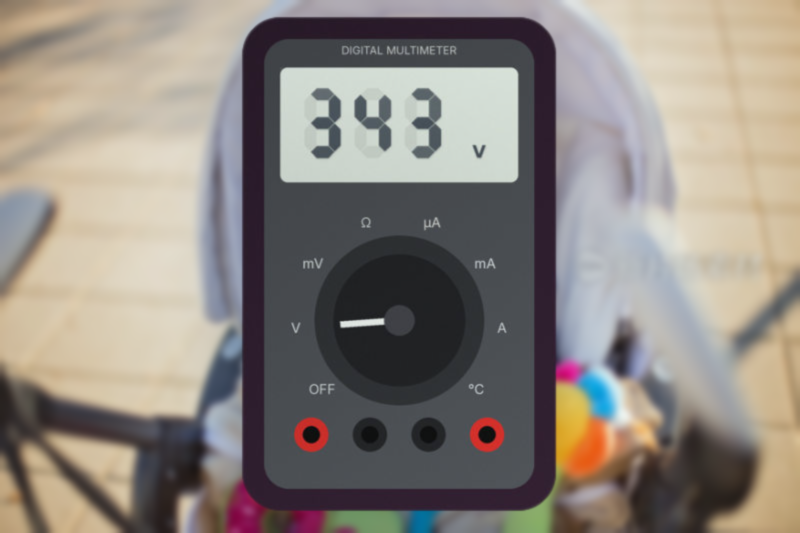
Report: 343 V
